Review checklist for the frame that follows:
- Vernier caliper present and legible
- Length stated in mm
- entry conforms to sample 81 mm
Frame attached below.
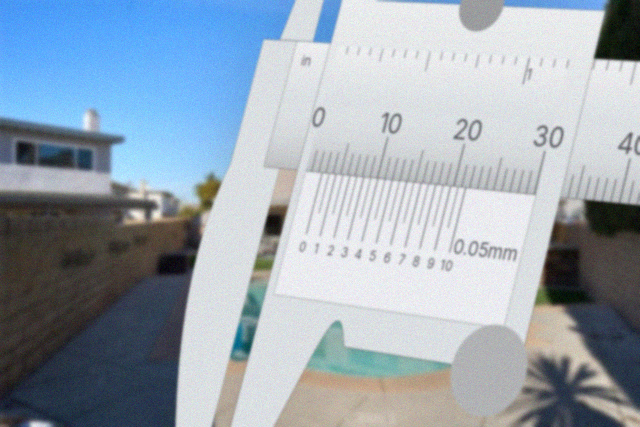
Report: 2.5 mm
